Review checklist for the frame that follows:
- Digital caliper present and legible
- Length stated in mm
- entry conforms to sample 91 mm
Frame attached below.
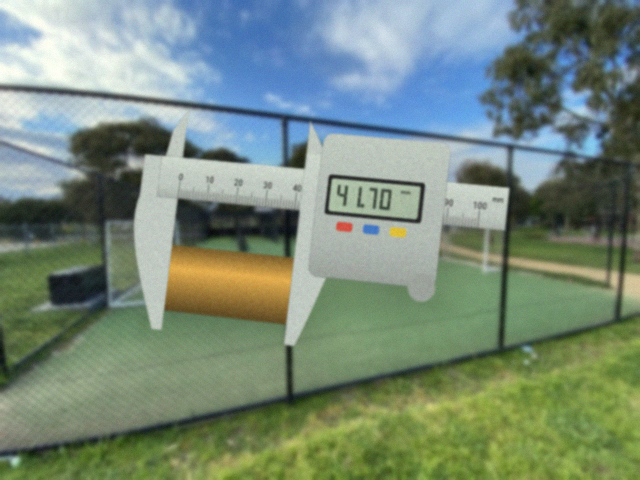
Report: 41.70 mm
